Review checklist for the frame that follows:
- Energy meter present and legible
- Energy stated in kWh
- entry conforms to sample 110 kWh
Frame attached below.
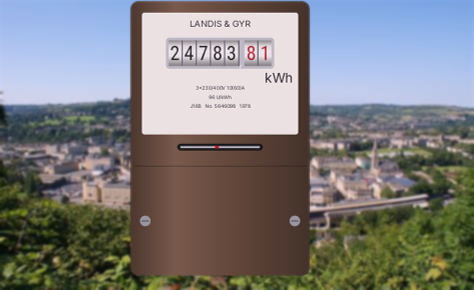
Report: 24783.81 kWh
